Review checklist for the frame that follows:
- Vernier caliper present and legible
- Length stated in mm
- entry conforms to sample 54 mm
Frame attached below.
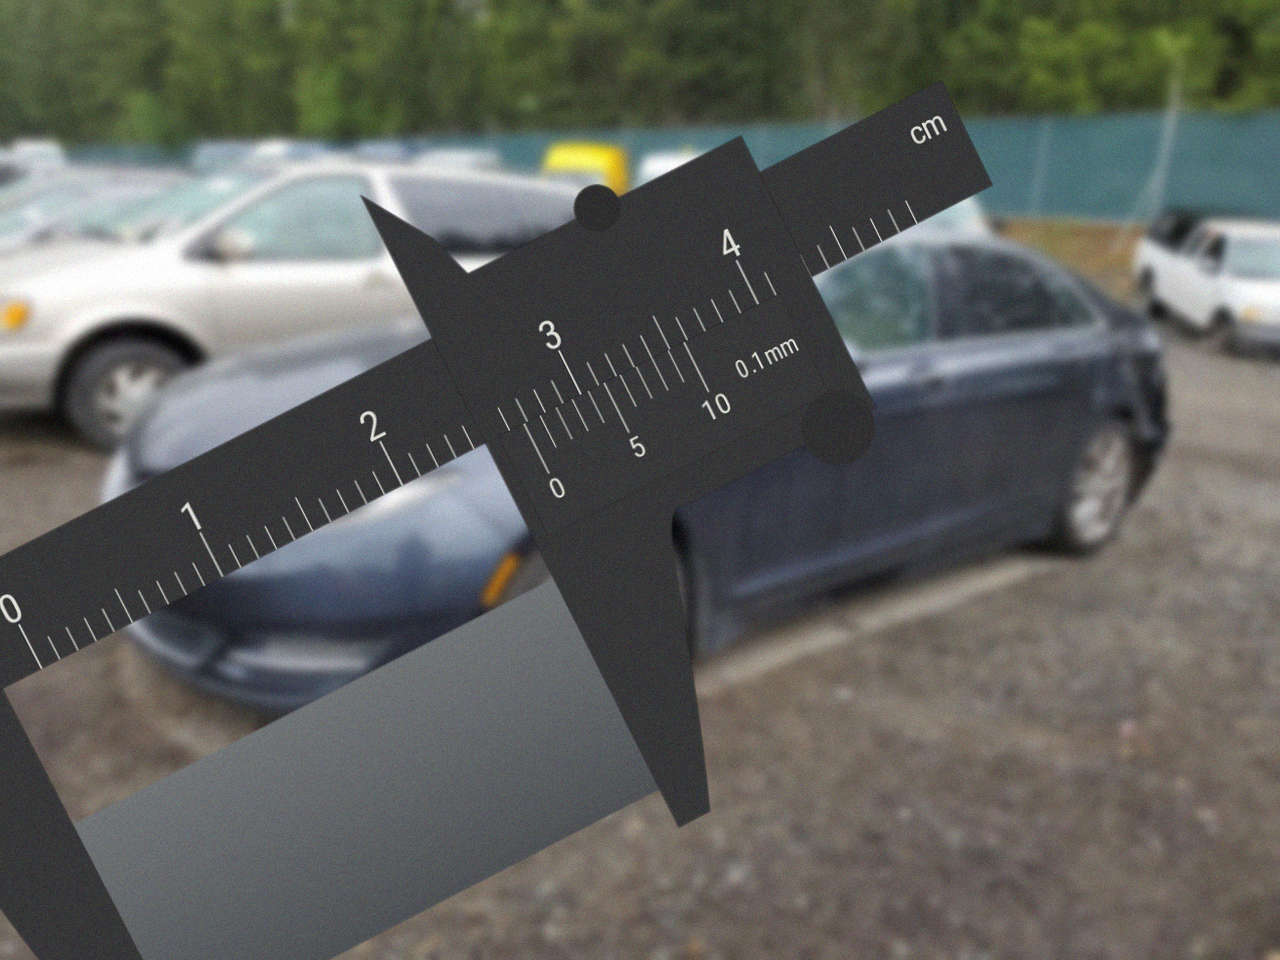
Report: 26.8 mm
